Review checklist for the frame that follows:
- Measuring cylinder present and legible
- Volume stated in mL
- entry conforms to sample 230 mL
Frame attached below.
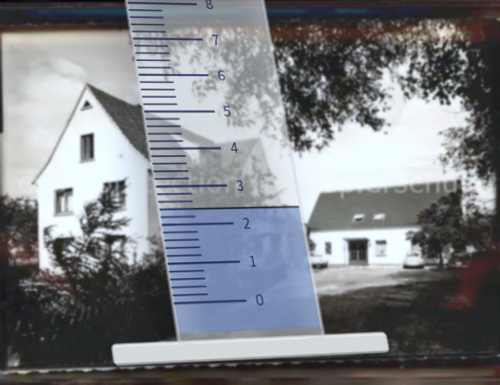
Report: 2.4 mL
